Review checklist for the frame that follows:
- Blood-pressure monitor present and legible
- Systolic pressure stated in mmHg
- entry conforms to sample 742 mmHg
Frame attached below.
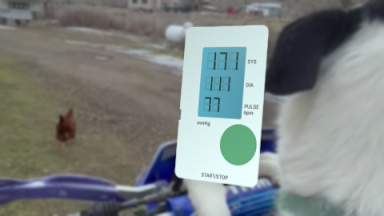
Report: 171 mmHg
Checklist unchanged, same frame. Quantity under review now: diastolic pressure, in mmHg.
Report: 111 mmHg
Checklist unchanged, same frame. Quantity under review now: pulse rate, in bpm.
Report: 77 bpm
